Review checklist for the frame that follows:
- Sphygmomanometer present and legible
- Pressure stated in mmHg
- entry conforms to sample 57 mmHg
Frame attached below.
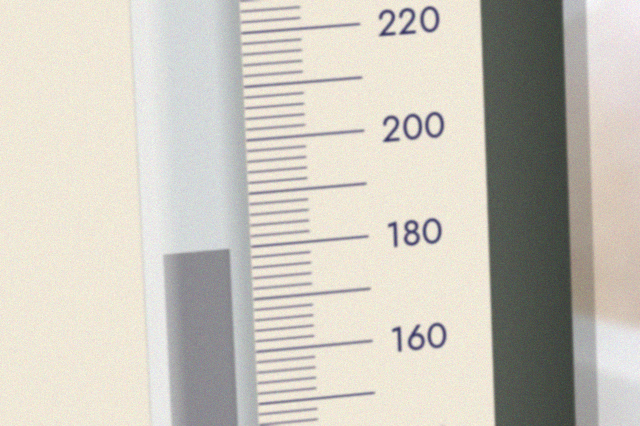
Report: 180 mmHg
